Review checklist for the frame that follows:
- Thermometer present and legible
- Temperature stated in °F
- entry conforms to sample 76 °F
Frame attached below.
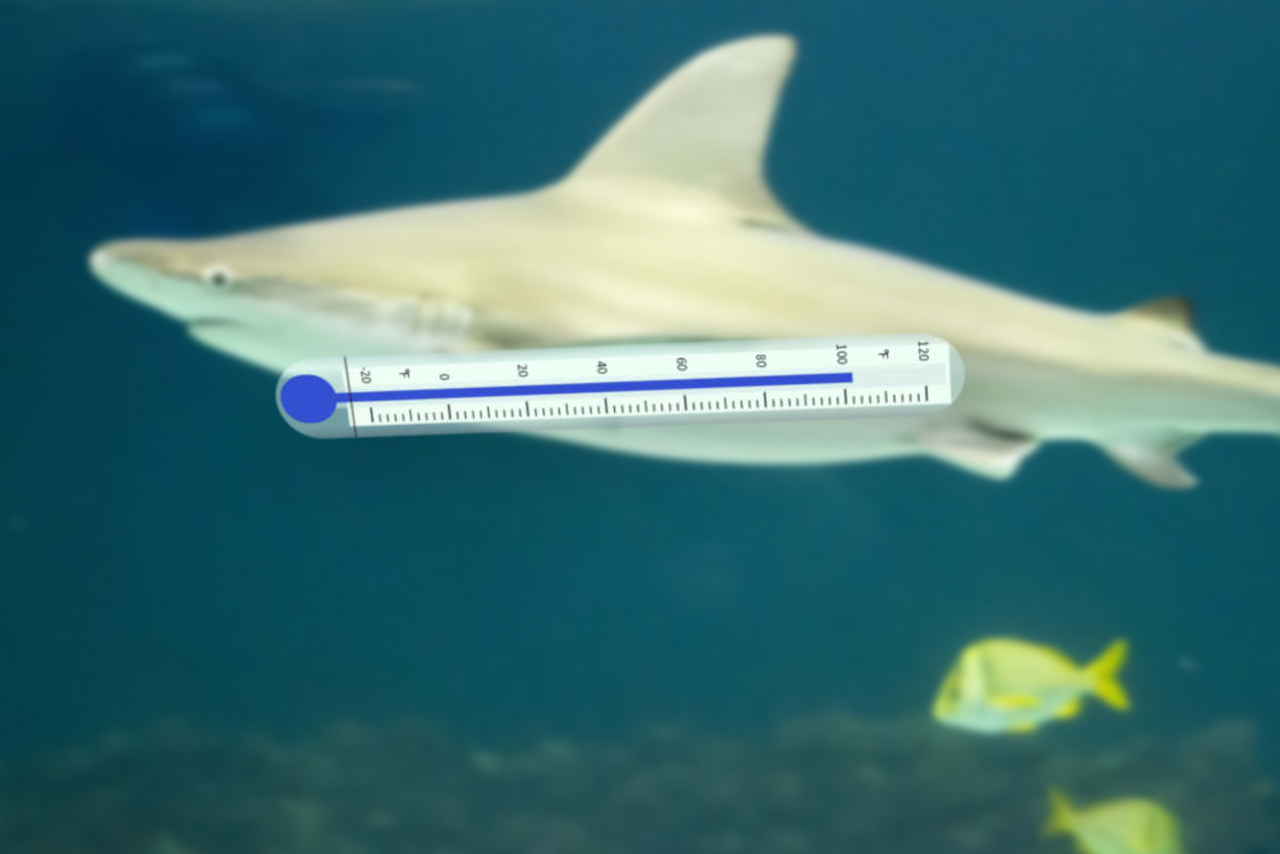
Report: 102 °F
